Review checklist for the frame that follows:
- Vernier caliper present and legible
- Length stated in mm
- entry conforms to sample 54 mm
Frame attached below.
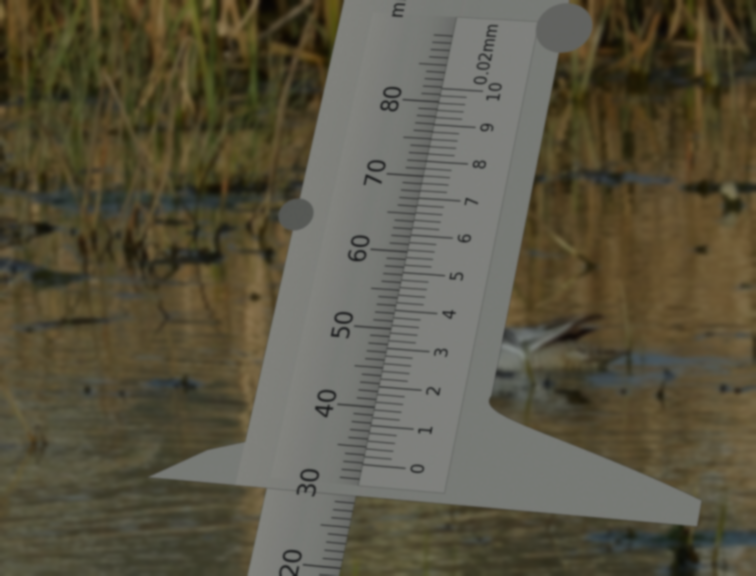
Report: 32.8 mm
